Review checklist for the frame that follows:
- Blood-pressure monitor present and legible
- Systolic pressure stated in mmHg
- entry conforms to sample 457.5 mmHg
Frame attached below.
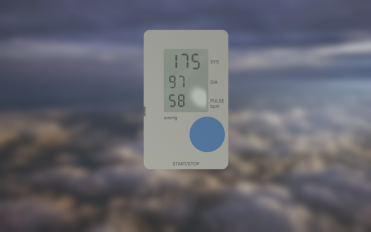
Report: 175 mmHg
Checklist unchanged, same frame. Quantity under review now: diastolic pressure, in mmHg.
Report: 97 mmHg
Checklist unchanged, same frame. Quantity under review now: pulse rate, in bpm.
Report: 58 bpm
